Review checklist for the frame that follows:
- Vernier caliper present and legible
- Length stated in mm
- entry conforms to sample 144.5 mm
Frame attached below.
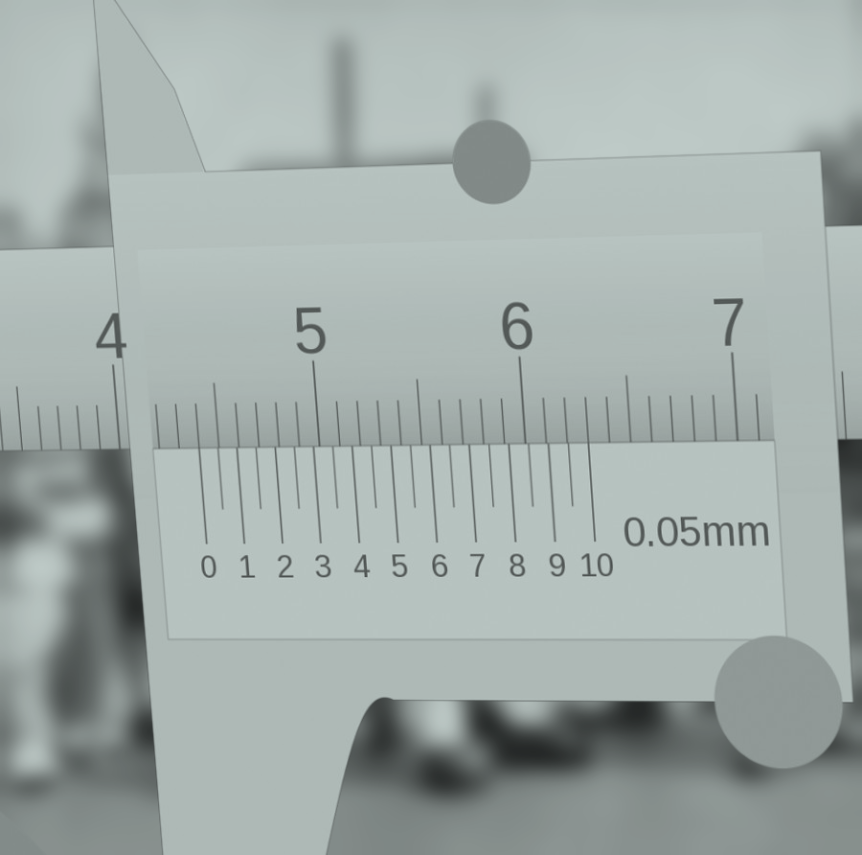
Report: 44.0 mm
